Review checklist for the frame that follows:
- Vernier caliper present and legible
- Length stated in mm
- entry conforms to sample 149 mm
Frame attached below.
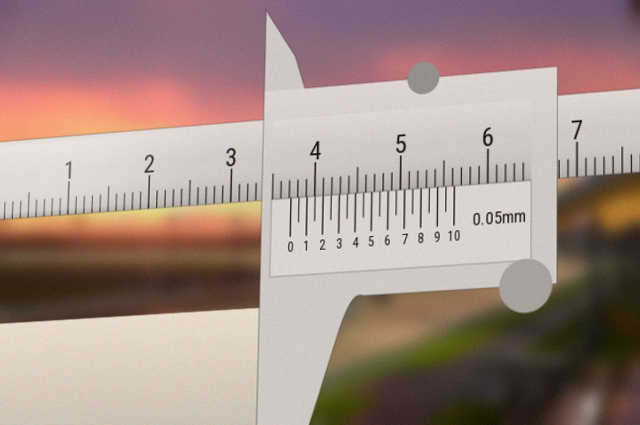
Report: 37.2 mm
